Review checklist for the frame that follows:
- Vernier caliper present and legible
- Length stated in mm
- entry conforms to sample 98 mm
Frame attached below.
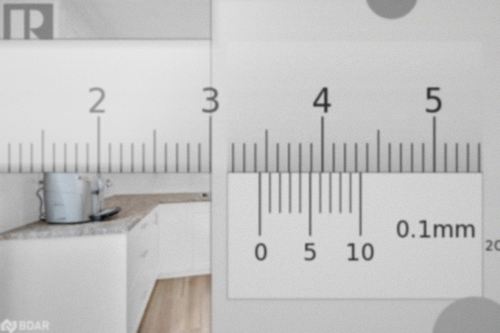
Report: 34.4 mm
